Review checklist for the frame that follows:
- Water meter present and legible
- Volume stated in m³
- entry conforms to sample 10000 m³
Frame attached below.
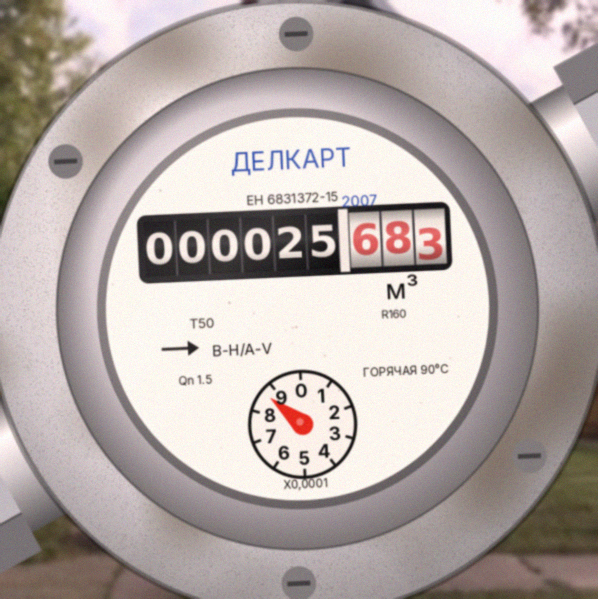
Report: 25.6828 m³
